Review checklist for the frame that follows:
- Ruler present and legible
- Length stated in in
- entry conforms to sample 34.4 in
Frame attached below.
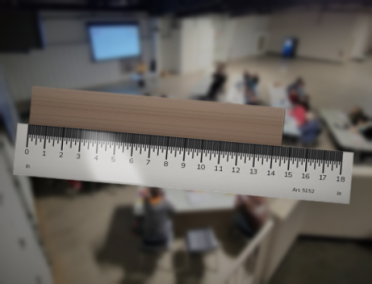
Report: 14.5 in
